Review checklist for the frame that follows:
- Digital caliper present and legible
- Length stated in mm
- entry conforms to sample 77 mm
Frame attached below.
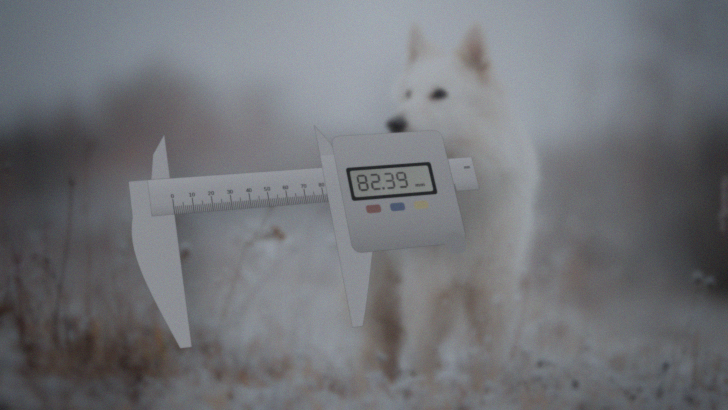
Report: 82.39 mm
